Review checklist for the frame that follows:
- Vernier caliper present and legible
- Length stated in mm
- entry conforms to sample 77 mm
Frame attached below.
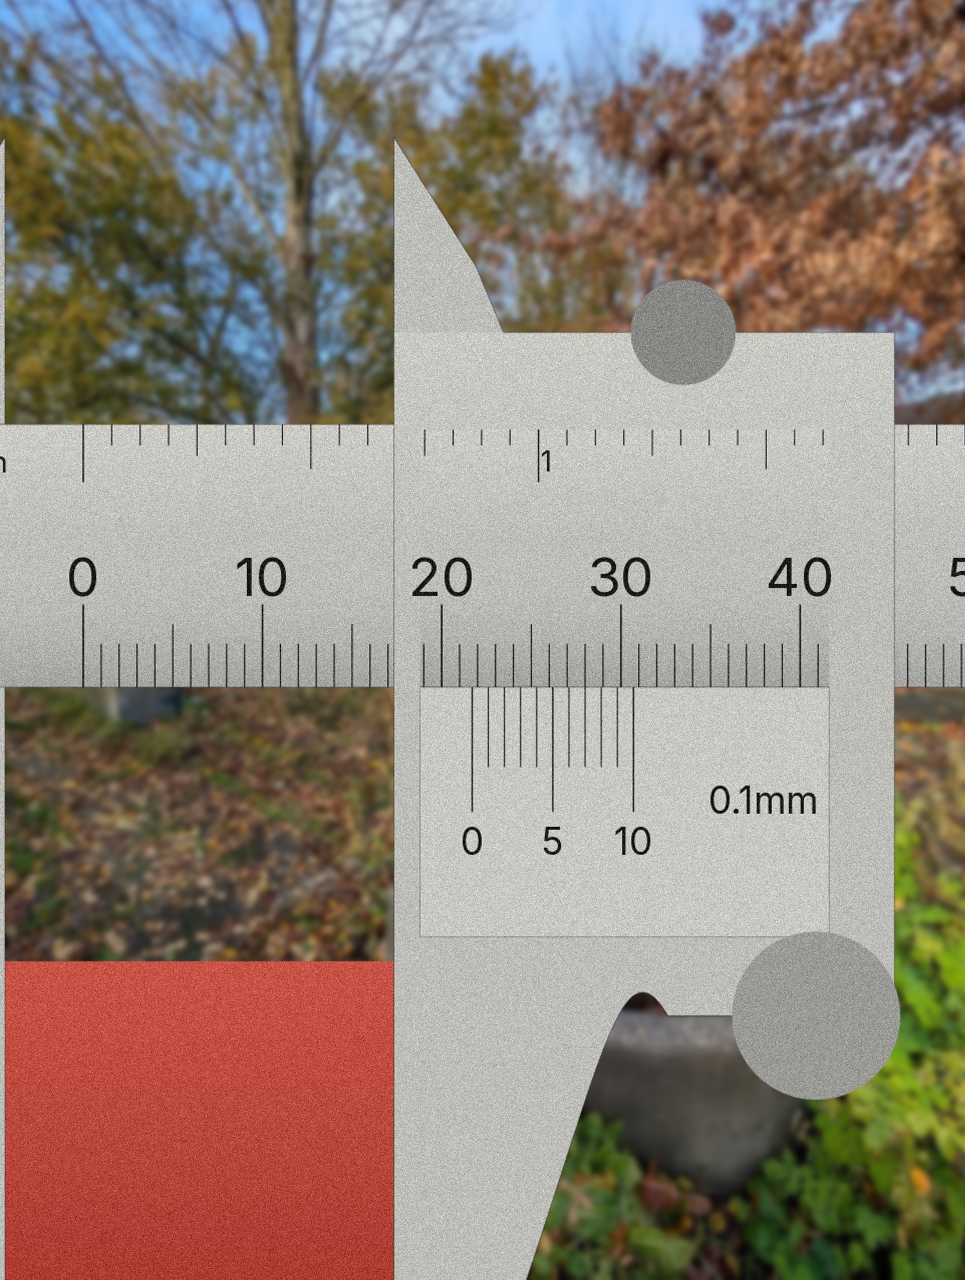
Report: 21.7 mm
